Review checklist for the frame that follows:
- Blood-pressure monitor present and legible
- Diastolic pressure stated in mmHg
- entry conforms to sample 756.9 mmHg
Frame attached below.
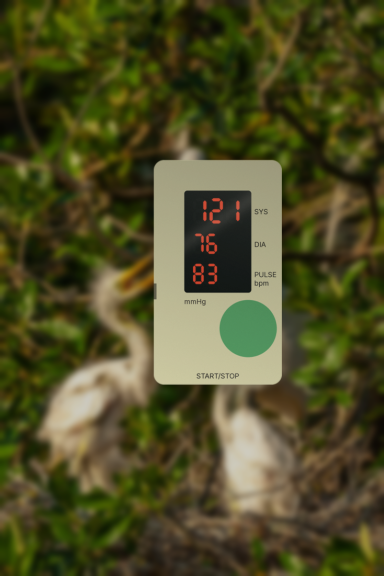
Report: 76 mmHg
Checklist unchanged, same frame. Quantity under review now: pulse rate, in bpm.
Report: 83 bpm
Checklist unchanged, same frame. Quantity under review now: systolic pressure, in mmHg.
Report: 121 mmHg
